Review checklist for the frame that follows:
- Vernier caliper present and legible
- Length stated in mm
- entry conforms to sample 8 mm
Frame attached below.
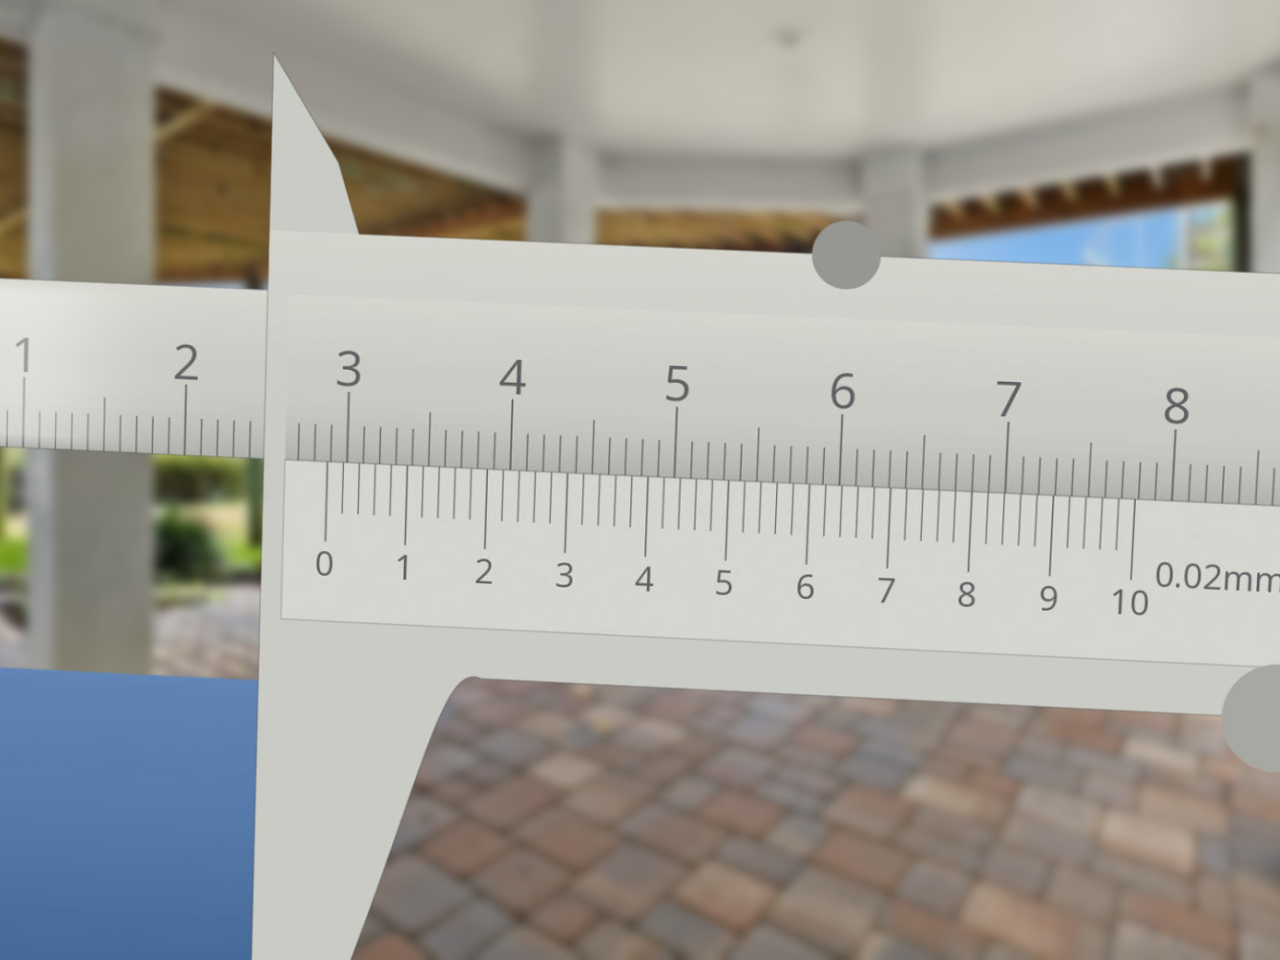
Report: 28.8 mm
